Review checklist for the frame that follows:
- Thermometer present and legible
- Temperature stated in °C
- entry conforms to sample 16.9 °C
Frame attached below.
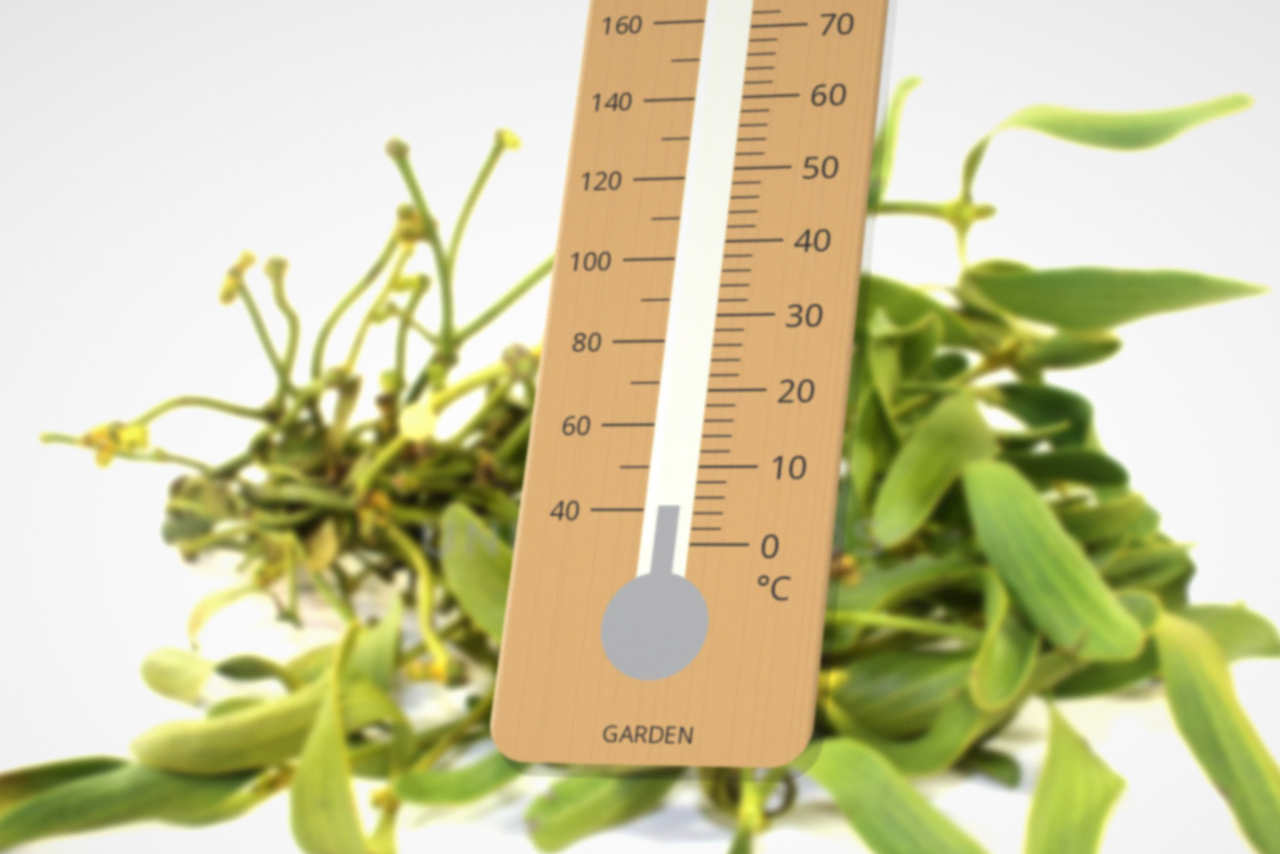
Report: 5 °C
